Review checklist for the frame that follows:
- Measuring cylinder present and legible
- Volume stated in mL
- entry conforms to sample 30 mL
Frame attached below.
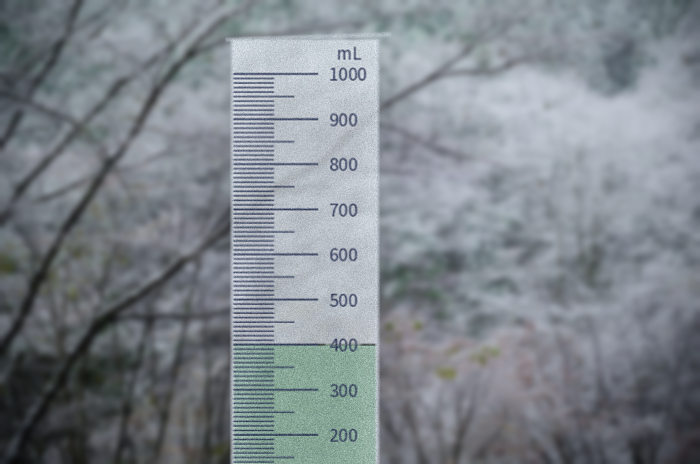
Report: 400 mL
